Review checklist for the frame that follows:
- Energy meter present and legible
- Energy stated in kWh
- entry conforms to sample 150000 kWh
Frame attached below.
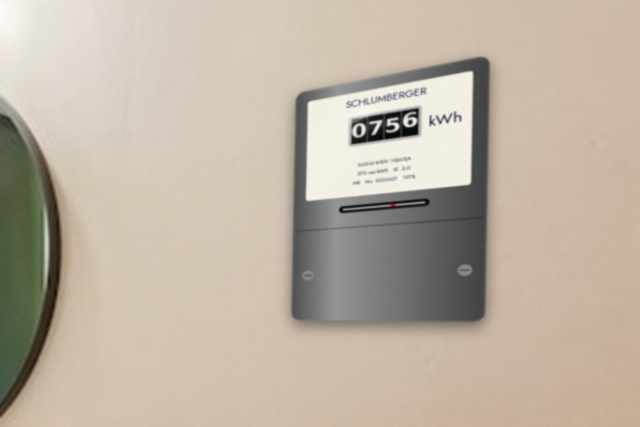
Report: 756 kWh
